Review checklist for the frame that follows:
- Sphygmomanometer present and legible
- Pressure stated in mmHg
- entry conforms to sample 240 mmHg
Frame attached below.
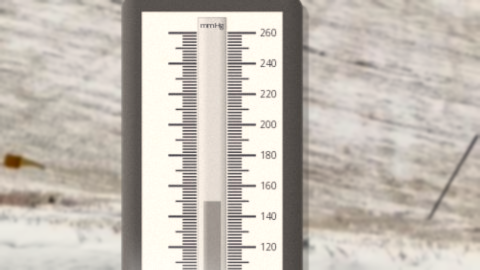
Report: 150 mmHg
